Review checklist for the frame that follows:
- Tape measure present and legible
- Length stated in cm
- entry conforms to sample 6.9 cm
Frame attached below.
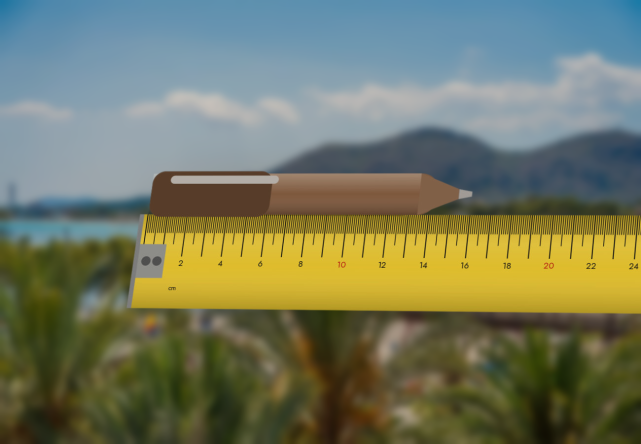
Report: 16 cm
